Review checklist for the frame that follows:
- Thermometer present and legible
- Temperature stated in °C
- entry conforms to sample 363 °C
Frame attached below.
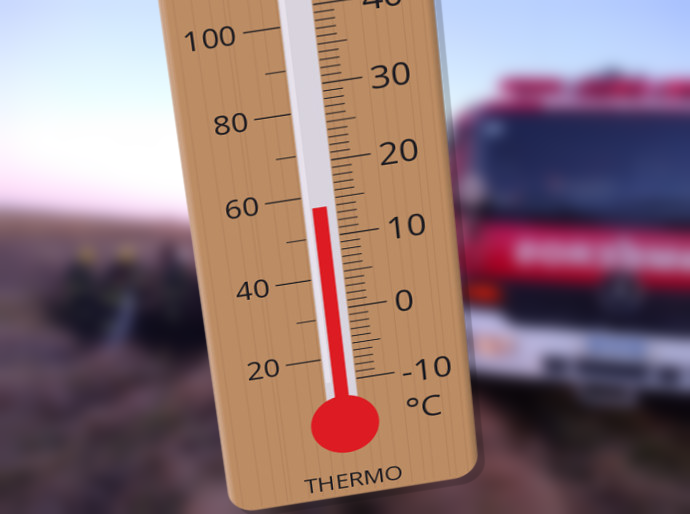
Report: 14 °C
